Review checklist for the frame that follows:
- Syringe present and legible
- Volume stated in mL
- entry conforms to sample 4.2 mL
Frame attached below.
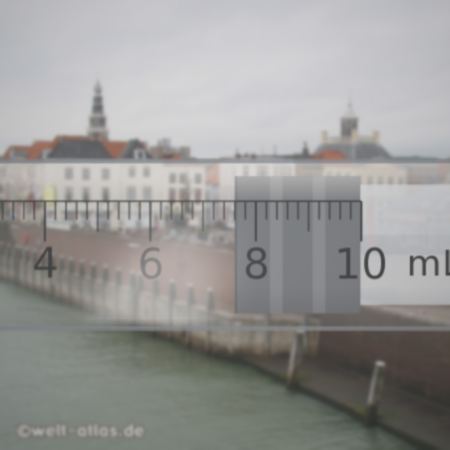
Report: 7.6 mL
